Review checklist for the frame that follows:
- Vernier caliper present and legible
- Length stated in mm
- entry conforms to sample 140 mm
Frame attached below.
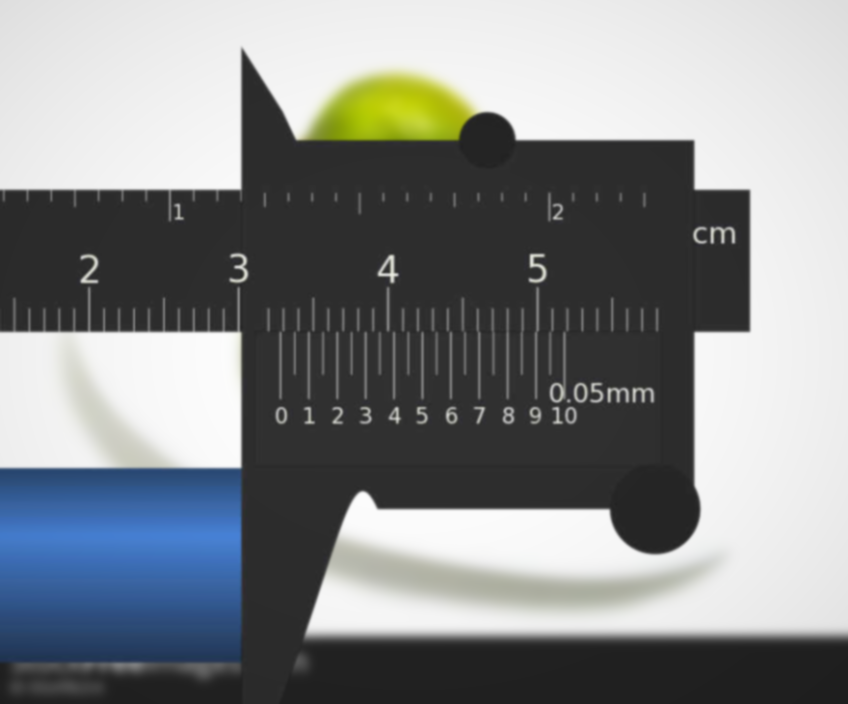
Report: 32.8 mm
